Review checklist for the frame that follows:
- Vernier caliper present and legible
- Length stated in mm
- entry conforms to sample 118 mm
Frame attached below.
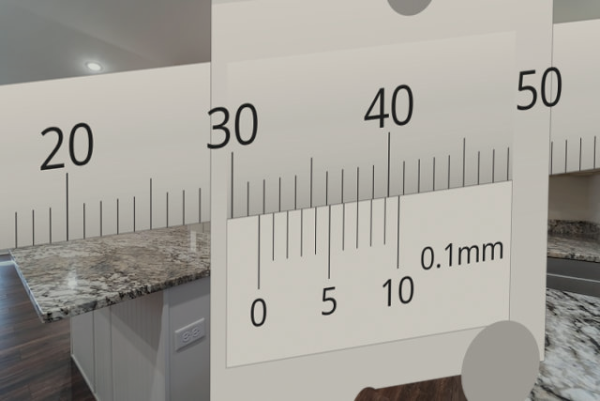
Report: 31.7 mm
